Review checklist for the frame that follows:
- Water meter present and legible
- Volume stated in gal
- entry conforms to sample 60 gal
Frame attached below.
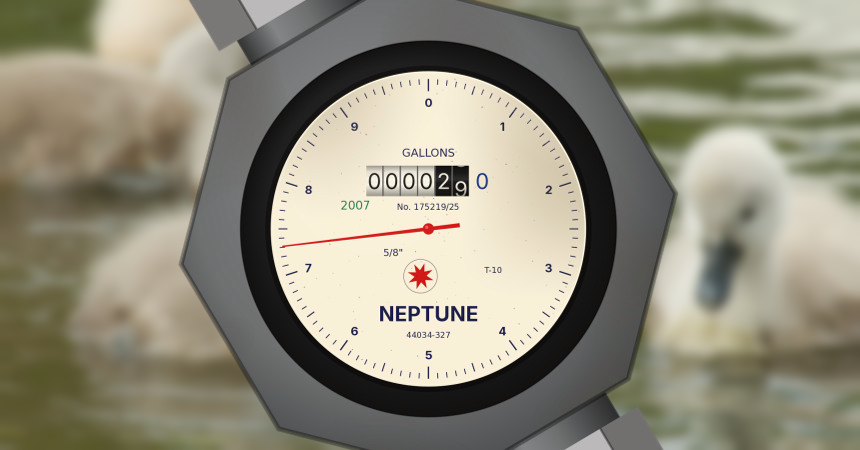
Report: 287.3 gal
